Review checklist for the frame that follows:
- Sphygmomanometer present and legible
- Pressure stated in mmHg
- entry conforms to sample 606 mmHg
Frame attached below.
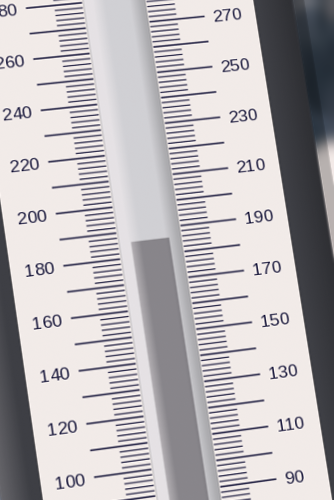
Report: 186 mmHg
